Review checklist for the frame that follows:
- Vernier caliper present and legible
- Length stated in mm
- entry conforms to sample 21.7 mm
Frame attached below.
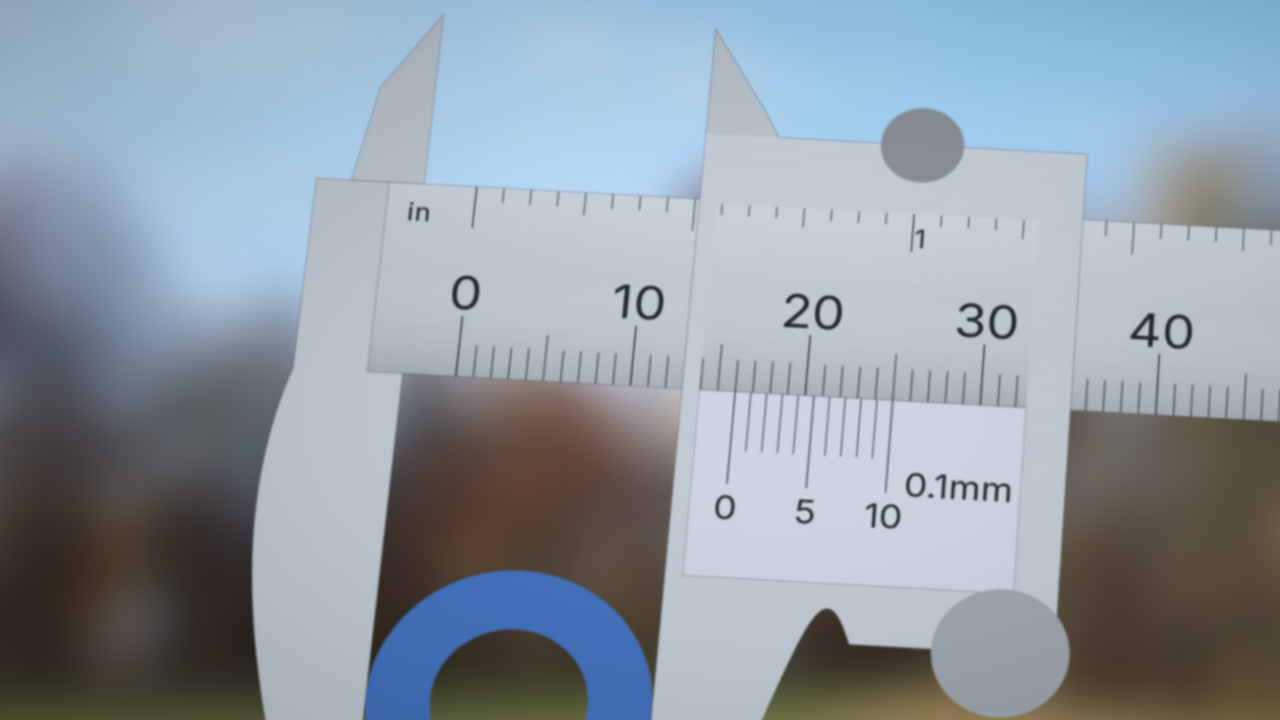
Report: 16.0 mm
